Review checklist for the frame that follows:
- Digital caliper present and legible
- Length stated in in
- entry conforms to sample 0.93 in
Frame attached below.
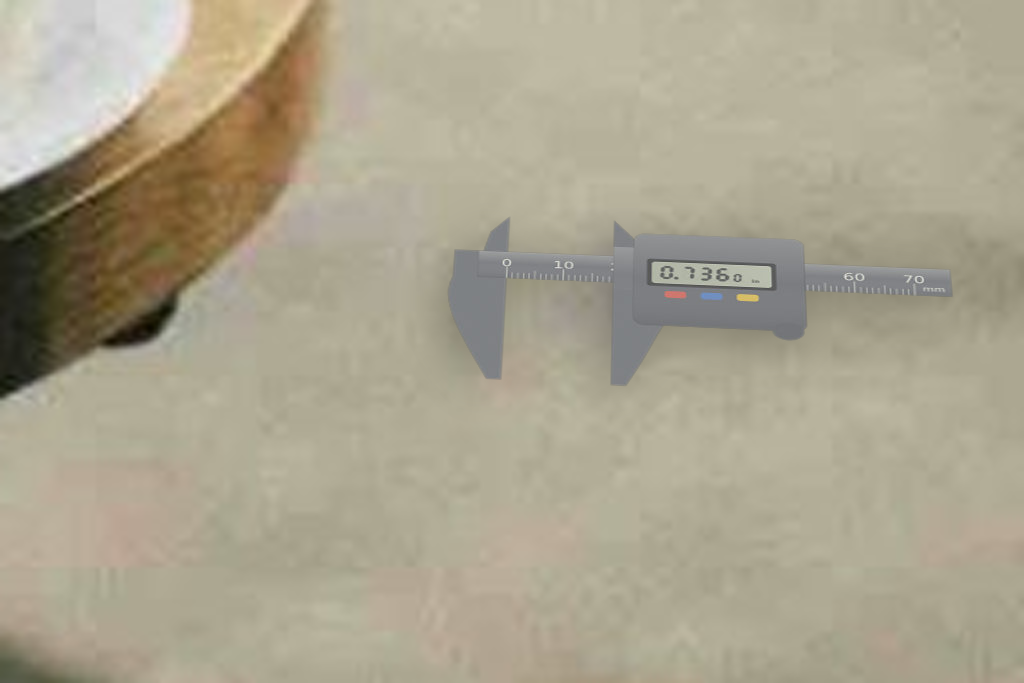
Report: 0.7360 in
